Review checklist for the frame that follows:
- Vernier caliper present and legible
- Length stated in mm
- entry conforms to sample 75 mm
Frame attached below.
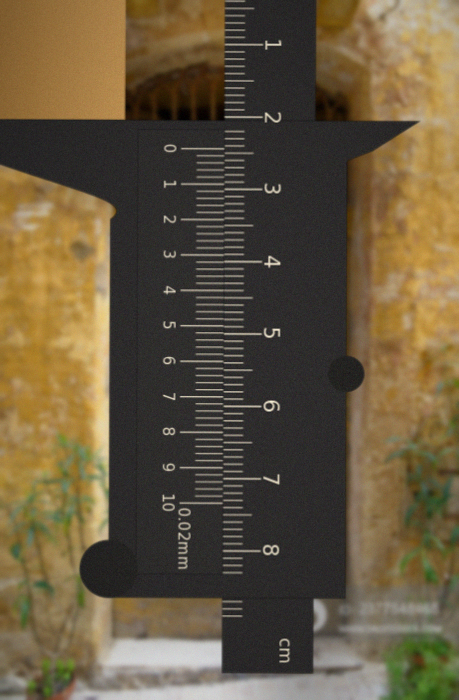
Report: 24.4 mm
